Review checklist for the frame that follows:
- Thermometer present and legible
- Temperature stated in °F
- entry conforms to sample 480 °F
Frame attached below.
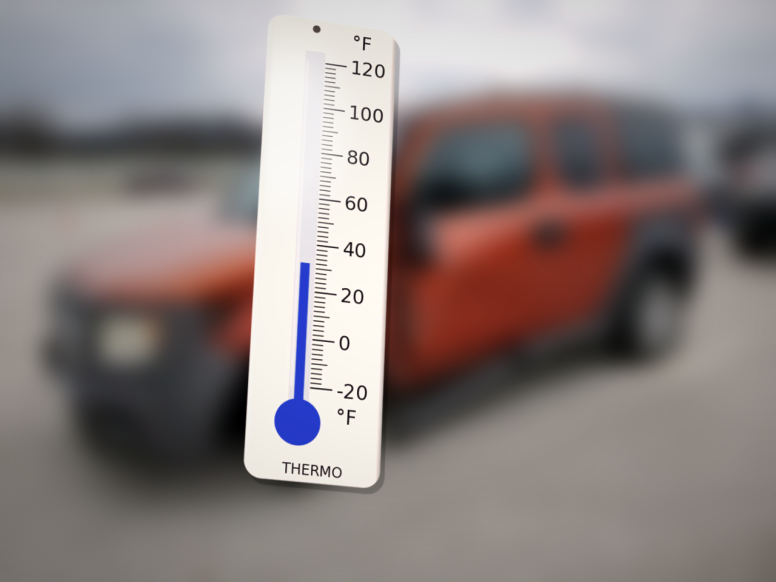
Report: 32 °F
